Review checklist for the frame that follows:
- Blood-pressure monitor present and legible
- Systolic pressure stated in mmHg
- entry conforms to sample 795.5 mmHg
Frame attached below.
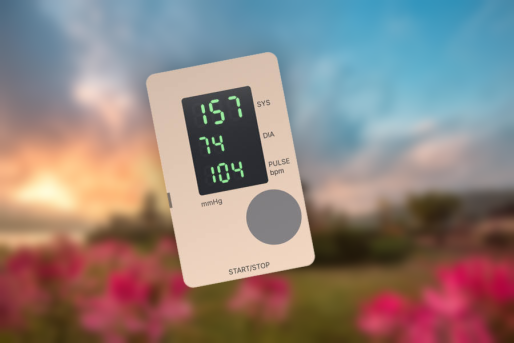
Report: 157 mmHg
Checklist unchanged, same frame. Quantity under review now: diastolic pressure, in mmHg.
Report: 74 mmHg
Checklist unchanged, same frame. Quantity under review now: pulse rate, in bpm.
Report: 104 bpm
